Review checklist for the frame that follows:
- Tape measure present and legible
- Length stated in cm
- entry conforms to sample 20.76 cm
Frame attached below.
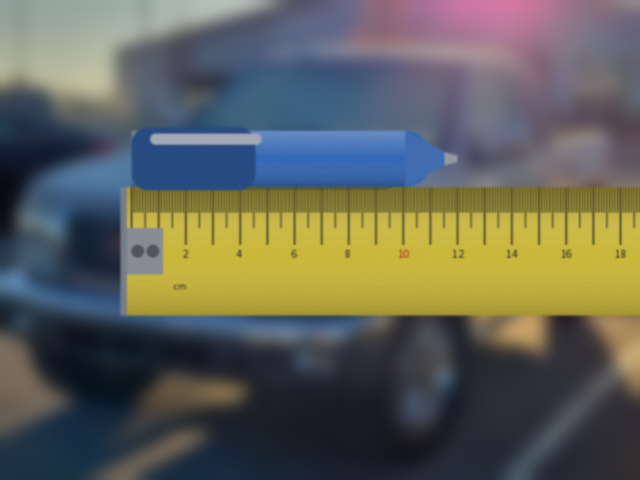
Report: 12 cm
